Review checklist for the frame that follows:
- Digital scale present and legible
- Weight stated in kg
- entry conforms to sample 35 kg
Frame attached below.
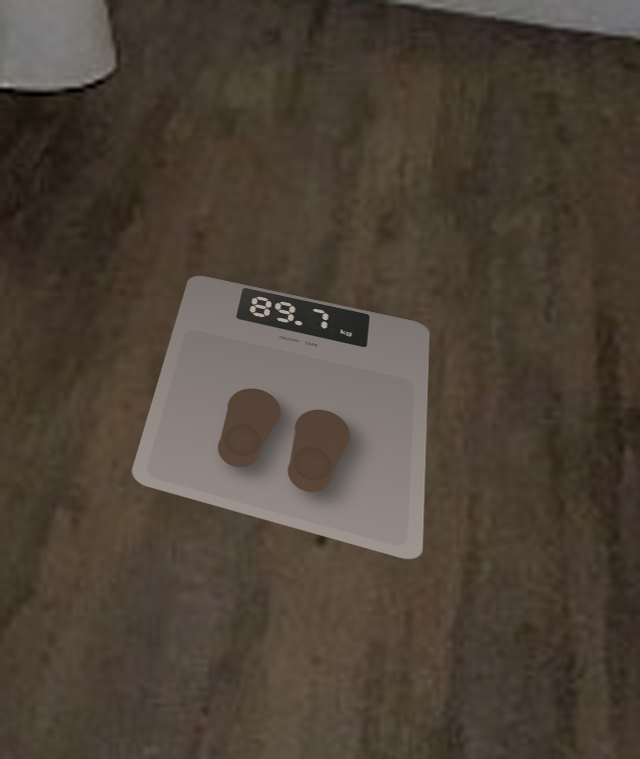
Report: 89.7 kg
